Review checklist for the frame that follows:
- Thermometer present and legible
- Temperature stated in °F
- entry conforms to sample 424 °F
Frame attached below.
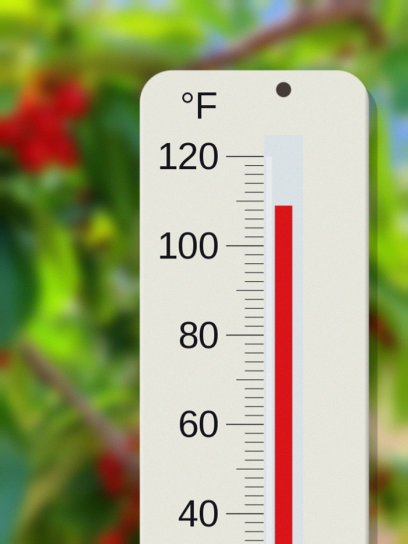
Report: 109 °F
